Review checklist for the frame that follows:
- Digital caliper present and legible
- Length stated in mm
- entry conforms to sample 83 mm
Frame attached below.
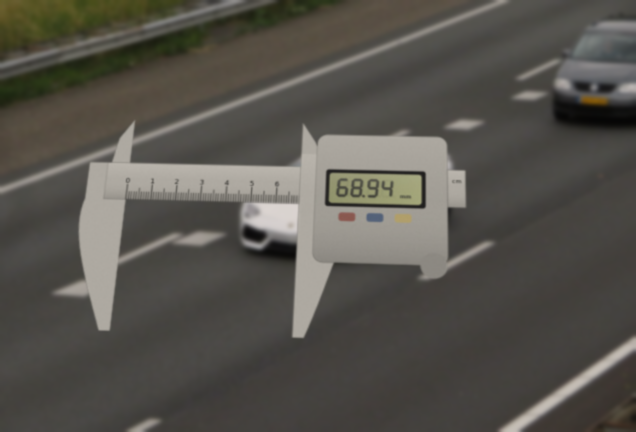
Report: 68.94 mm
